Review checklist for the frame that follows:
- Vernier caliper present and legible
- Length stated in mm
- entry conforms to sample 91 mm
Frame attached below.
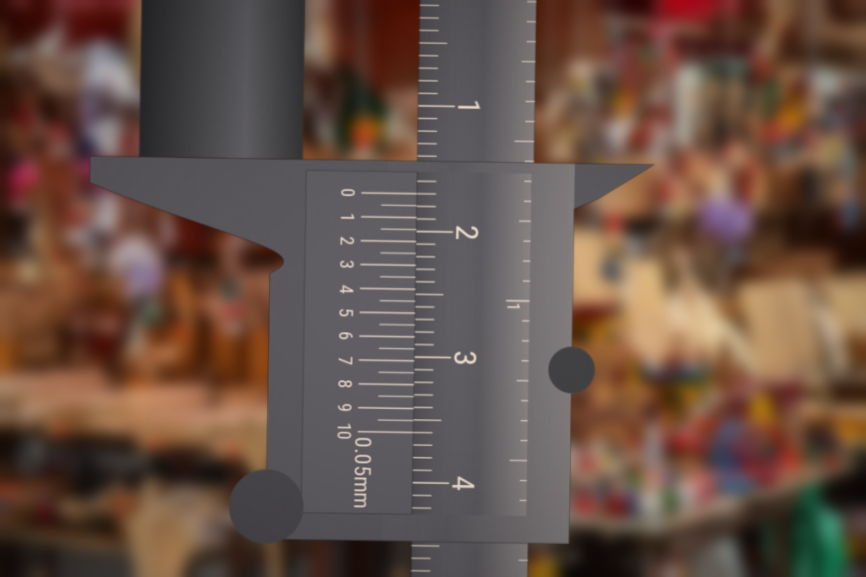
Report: 17.0 mm
